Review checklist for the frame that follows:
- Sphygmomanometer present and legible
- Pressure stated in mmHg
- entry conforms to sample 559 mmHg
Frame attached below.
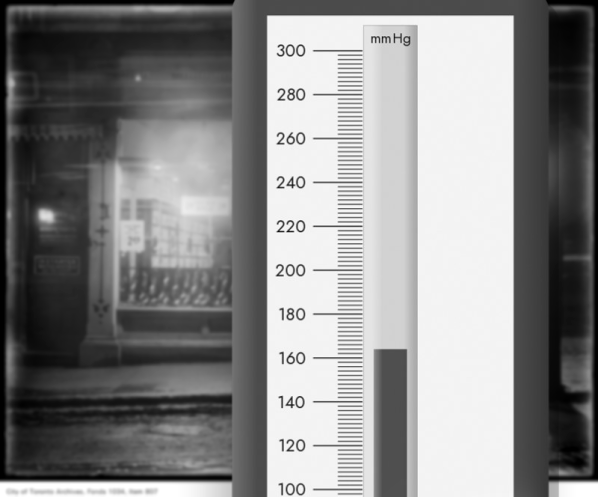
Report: 164 mmHg
